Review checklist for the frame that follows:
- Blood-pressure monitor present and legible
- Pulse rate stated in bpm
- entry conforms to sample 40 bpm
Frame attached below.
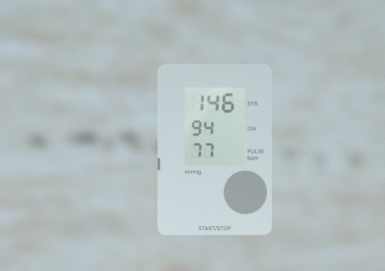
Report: 77 bpm
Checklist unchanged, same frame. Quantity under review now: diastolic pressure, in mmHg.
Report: 94 mmHg
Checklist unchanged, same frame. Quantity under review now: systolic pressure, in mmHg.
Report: 146 mmHg
